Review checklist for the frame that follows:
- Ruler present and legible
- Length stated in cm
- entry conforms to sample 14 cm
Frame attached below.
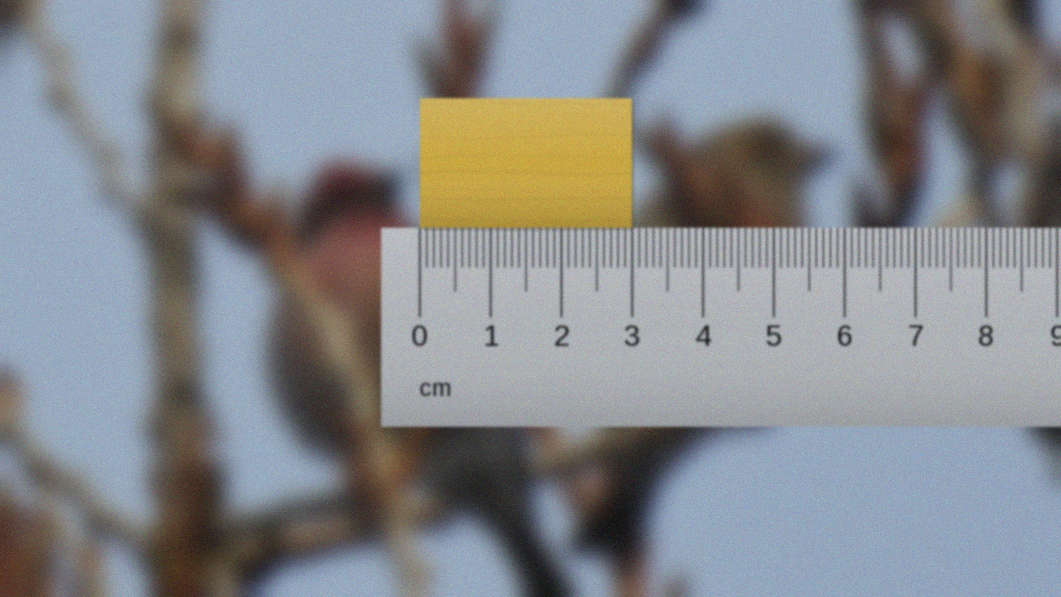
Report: 3 cm
